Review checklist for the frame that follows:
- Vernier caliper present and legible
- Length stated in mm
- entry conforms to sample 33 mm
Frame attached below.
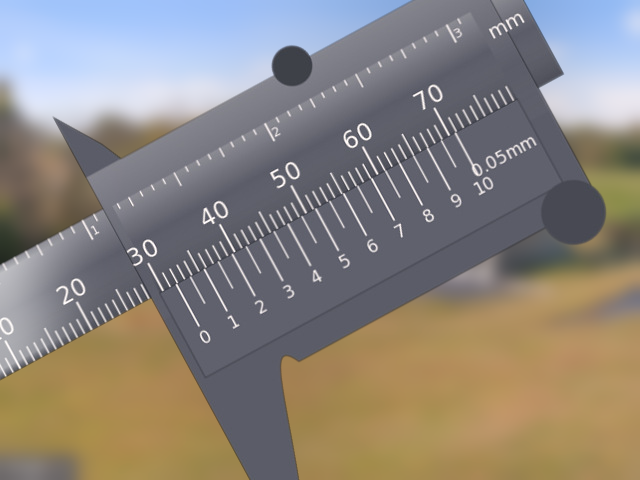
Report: 31.8 mm
